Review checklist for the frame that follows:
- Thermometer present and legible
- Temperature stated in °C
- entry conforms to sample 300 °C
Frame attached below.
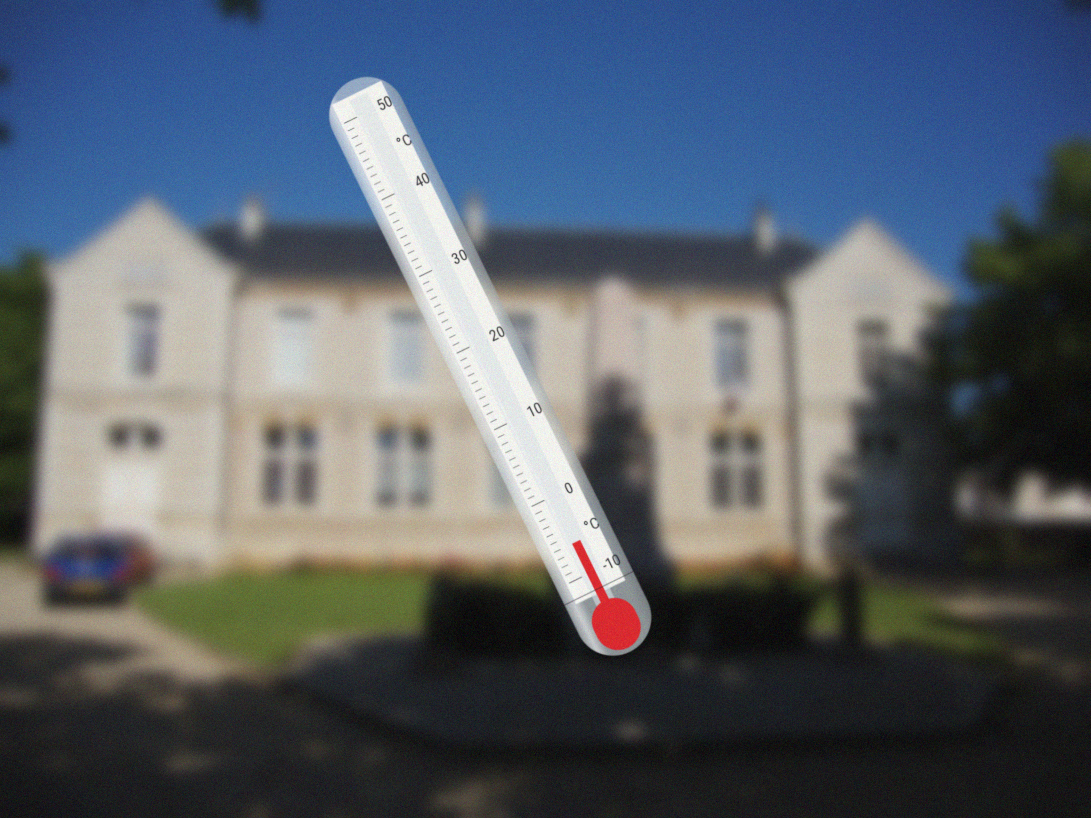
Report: -6 °C
